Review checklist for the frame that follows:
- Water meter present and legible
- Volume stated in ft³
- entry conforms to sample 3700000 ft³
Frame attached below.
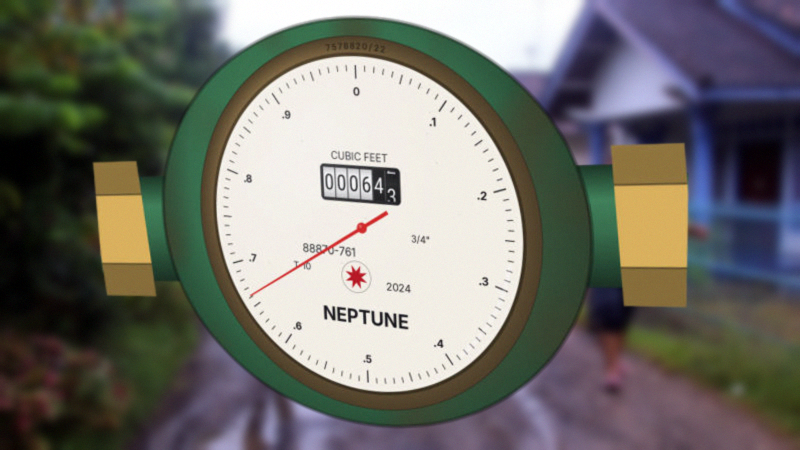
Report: 642.66 ft³
